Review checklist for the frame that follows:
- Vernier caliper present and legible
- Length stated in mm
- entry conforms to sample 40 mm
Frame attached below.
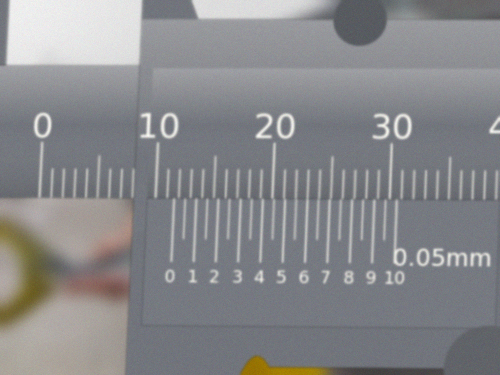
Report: 11.6 mm
